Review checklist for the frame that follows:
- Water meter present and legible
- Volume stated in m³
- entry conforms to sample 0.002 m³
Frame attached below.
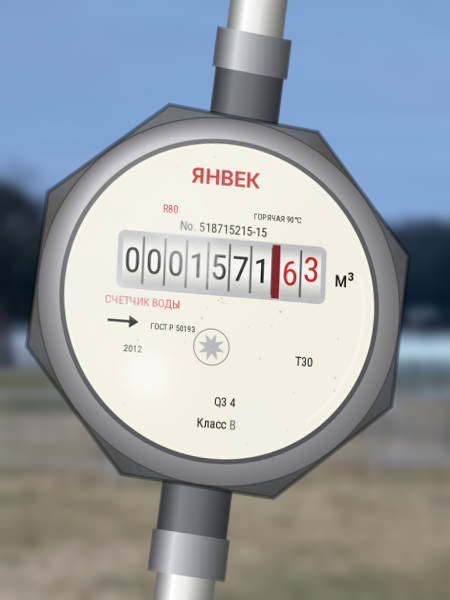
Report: 1571.63 m³
